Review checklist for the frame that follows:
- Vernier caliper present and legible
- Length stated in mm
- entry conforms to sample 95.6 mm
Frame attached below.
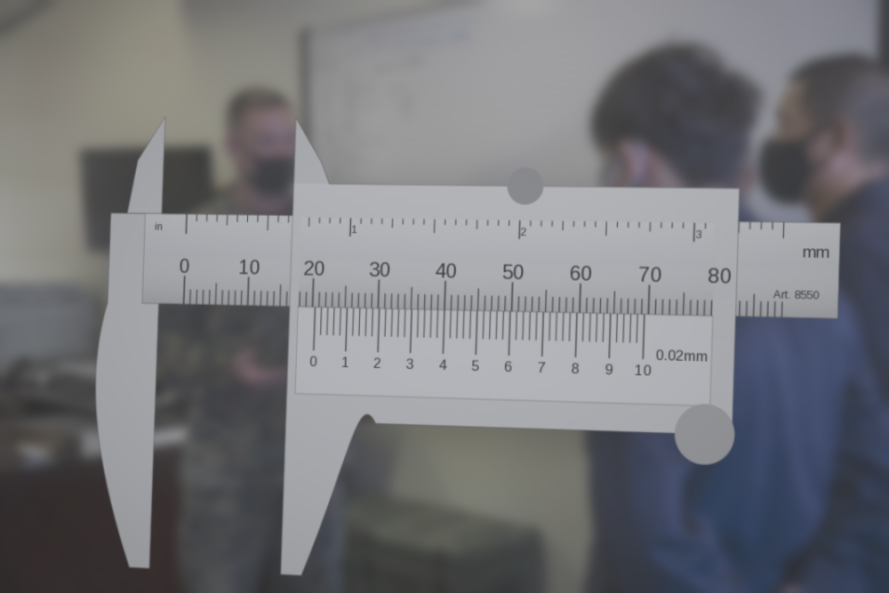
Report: 20.4 mm
